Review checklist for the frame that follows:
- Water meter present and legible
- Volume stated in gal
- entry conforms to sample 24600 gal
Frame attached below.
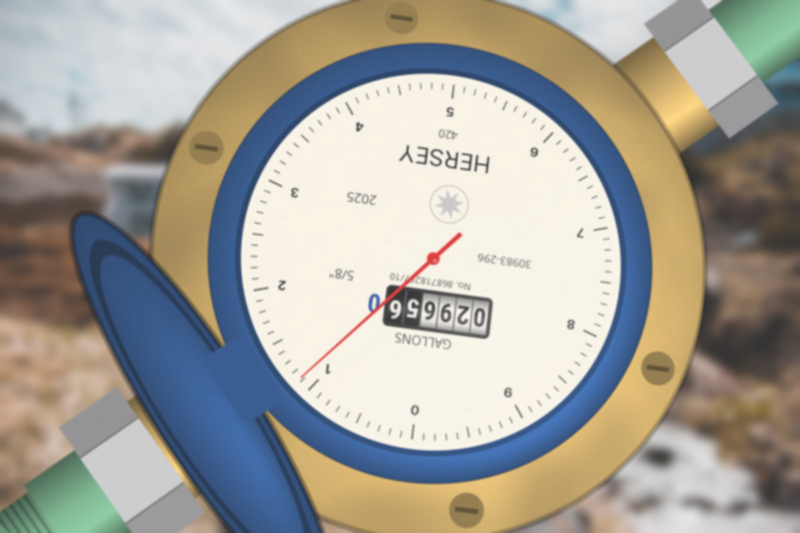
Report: 296561.1 gal
